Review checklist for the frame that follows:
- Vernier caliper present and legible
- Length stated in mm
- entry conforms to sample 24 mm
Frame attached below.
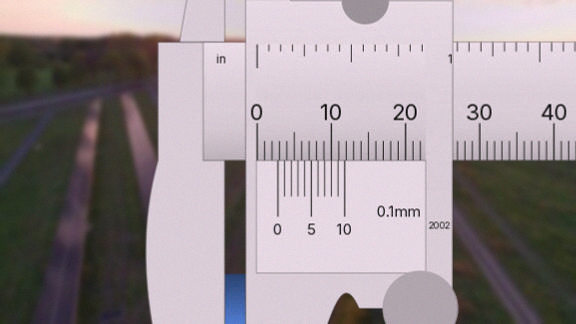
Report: 2.8 mm
